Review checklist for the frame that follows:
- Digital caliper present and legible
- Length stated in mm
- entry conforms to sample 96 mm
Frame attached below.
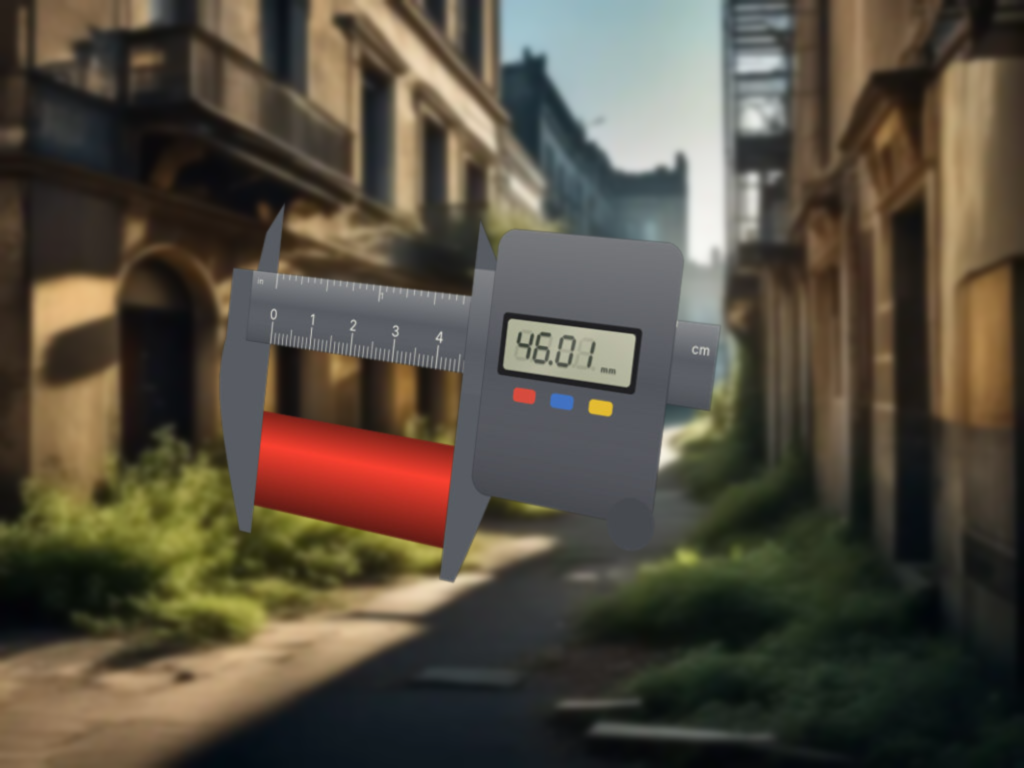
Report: 46.01 mm
